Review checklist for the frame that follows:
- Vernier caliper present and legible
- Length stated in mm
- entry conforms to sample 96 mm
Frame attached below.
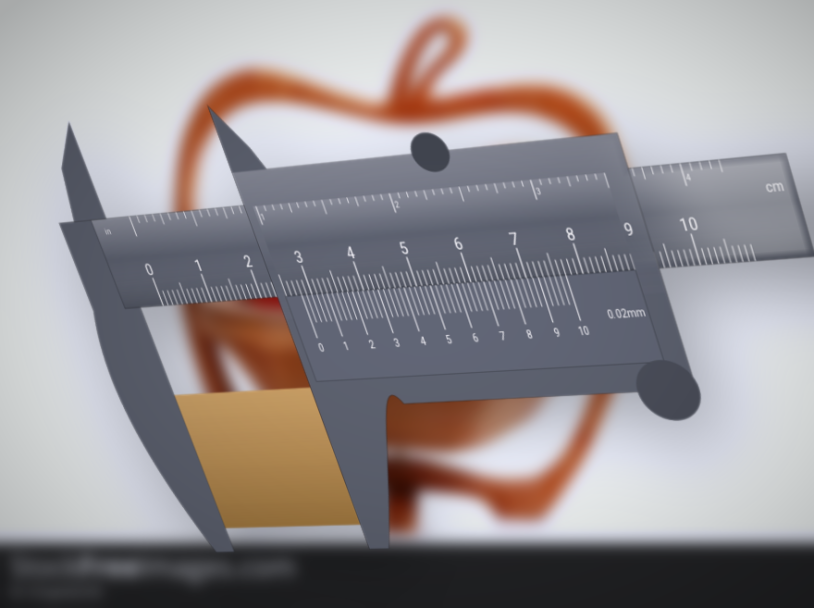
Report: 28.0 mm
